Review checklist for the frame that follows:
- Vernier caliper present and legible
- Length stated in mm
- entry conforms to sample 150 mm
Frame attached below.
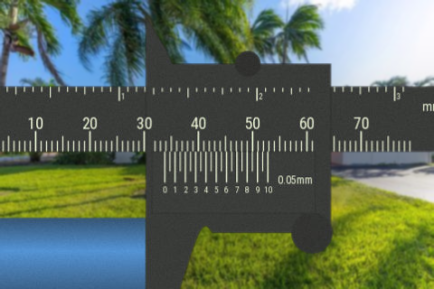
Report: 33.8 mm
